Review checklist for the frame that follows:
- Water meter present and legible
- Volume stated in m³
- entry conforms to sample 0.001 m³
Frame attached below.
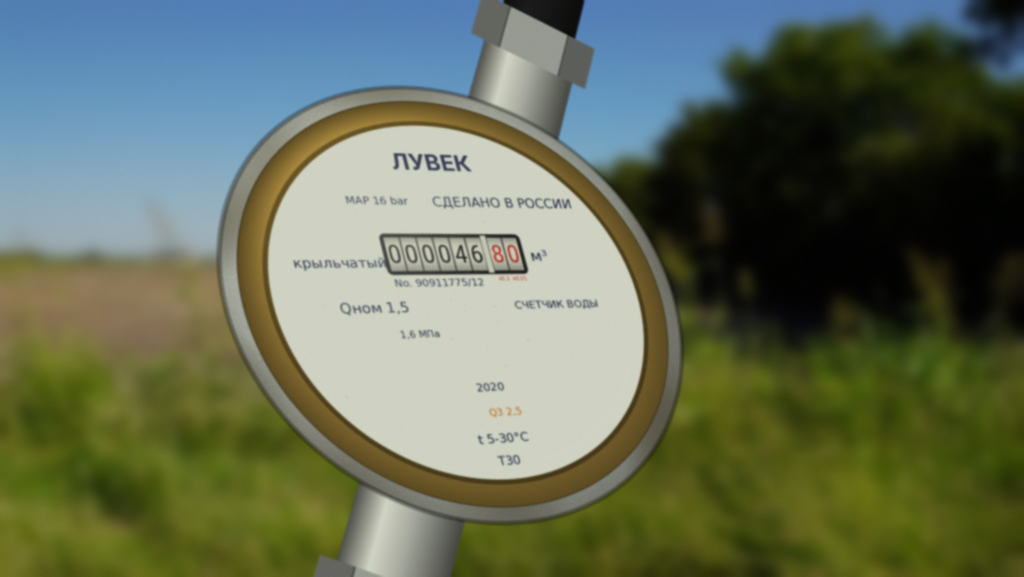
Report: 46.80 m³
